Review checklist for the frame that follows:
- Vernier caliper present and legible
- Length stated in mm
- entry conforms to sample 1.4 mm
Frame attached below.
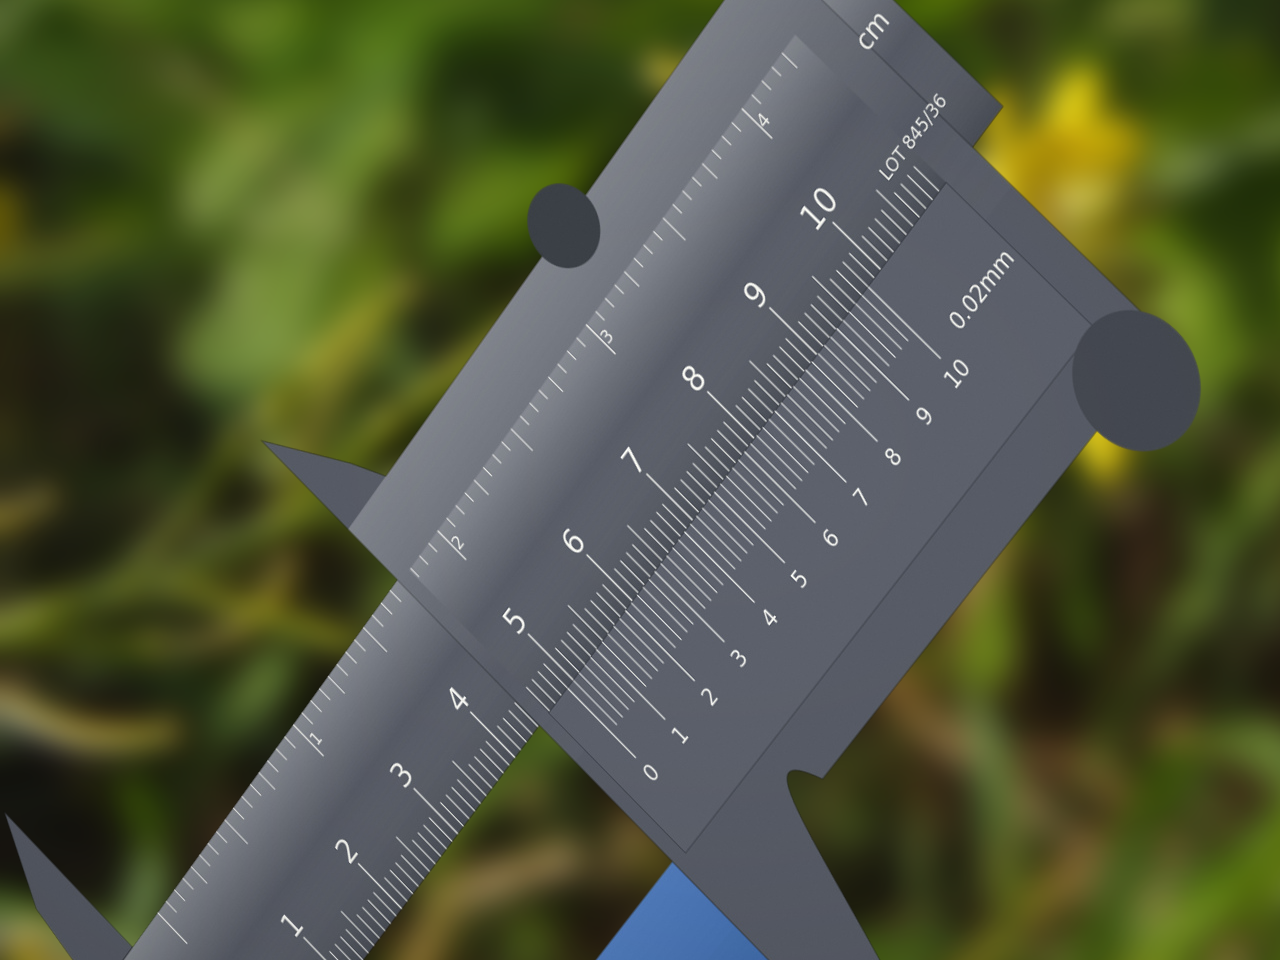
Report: 49.0 mm
